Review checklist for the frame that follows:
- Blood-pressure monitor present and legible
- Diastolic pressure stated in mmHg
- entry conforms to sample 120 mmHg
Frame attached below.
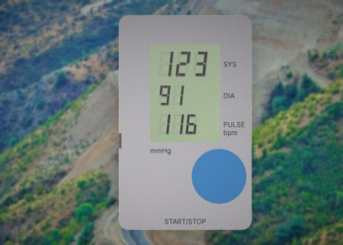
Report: 91 mmHg
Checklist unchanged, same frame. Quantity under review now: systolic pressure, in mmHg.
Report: 123 mmHg
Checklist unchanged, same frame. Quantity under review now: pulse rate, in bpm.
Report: 116 bpm
